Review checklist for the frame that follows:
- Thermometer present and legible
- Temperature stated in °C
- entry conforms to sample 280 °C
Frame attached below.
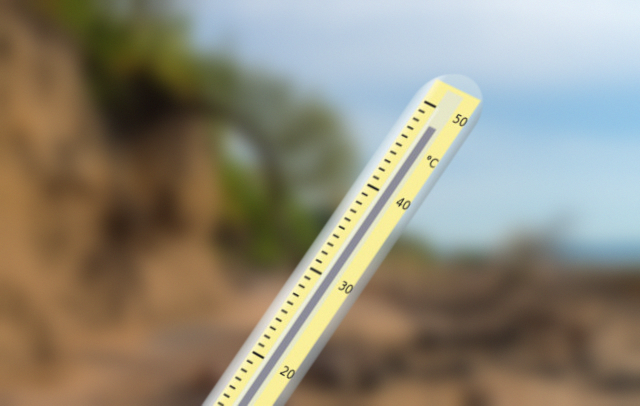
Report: 48 °C
